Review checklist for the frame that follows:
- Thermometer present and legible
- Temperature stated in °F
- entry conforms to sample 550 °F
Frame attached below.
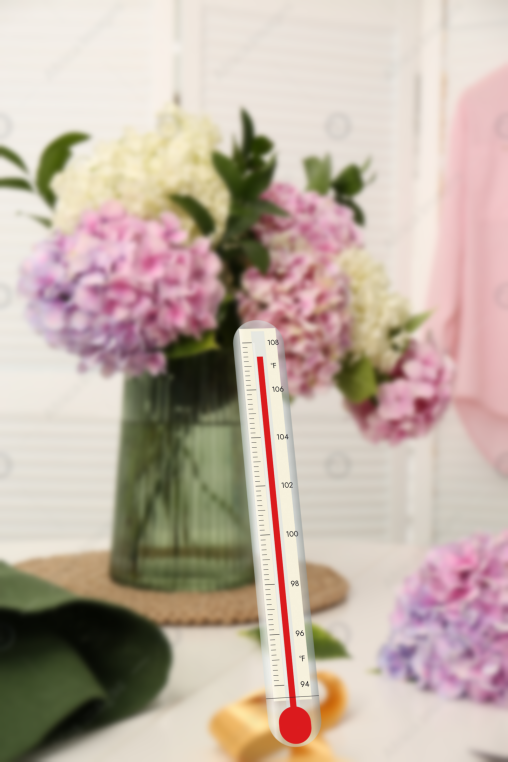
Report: 107.4 °F
